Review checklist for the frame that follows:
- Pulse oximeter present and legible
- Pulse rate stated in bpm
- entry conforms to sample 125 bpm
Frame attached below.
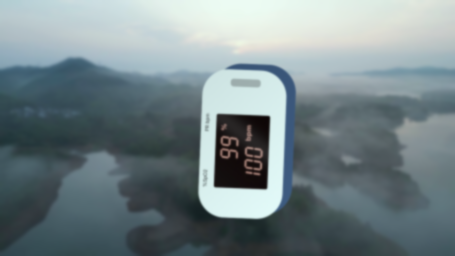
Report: 100 bpm
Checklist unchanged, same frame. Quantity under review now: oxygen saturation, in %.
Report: 99 %
